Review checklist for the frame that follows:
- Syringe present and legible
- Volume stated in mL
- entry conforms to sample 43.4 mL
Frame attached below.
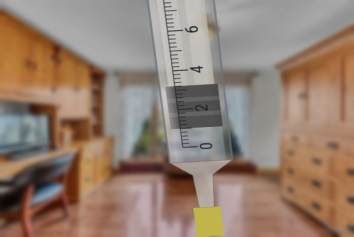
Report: 1 mL
